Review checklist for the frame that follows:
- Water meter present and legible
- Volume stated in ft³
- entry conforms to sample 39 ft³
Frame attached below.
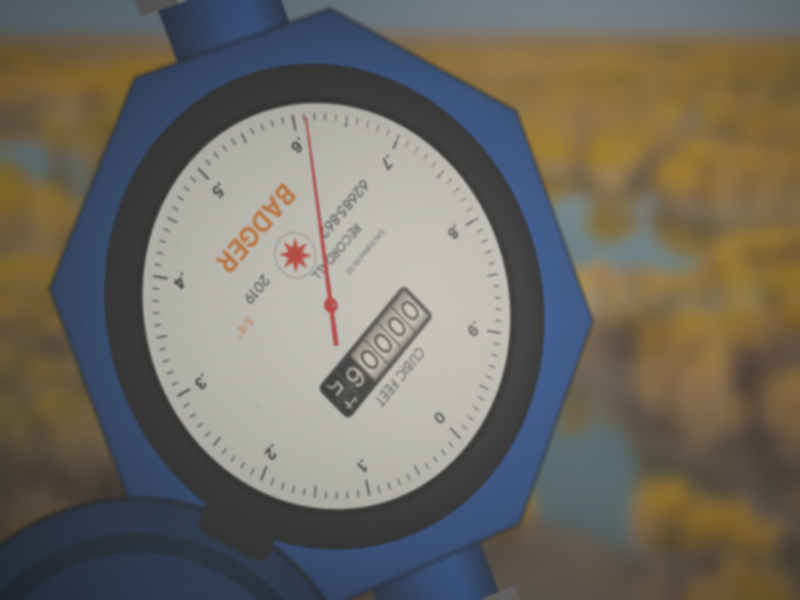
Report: 64.61 ft³
